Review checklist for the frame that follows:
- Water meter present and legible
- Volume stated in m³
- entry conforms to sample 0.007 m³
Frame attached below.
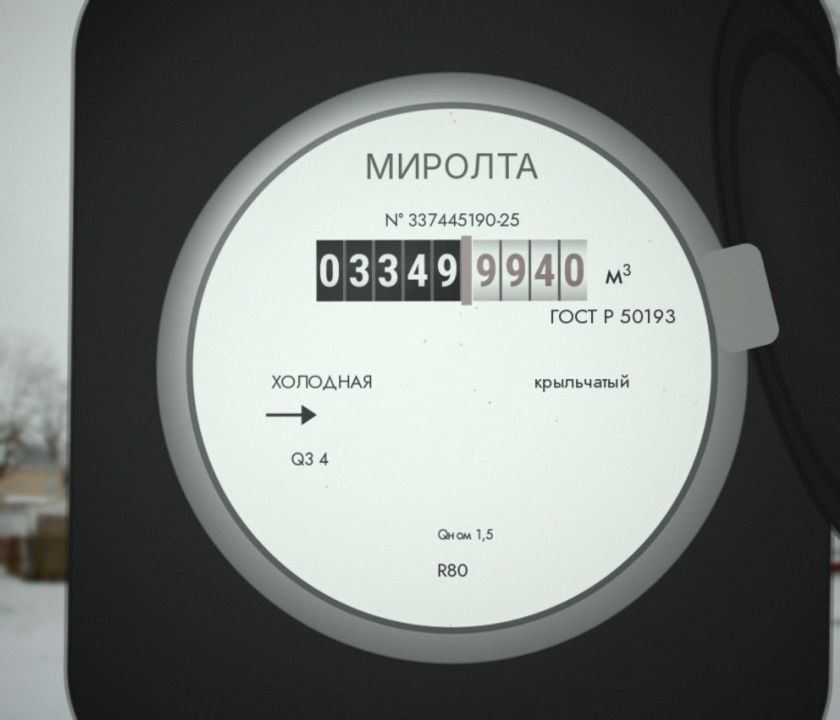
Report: 3349.9940 m³
